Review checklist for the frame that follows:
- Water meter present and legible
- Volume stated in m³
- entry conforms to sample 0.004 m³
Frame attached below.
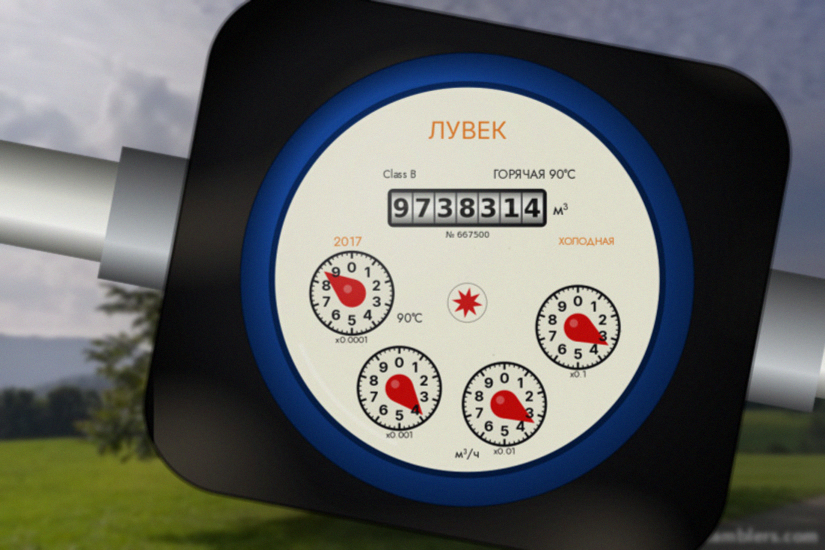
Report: 9738314.3338 m³
